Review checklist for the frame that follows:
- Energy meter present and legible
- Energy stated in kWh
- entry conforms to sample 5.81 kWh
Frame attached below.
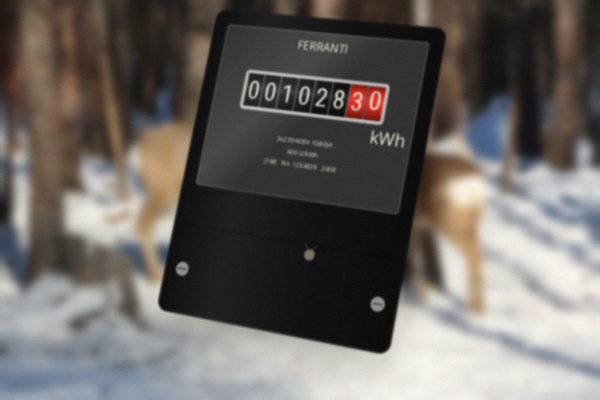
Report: 1028.30 kWh
